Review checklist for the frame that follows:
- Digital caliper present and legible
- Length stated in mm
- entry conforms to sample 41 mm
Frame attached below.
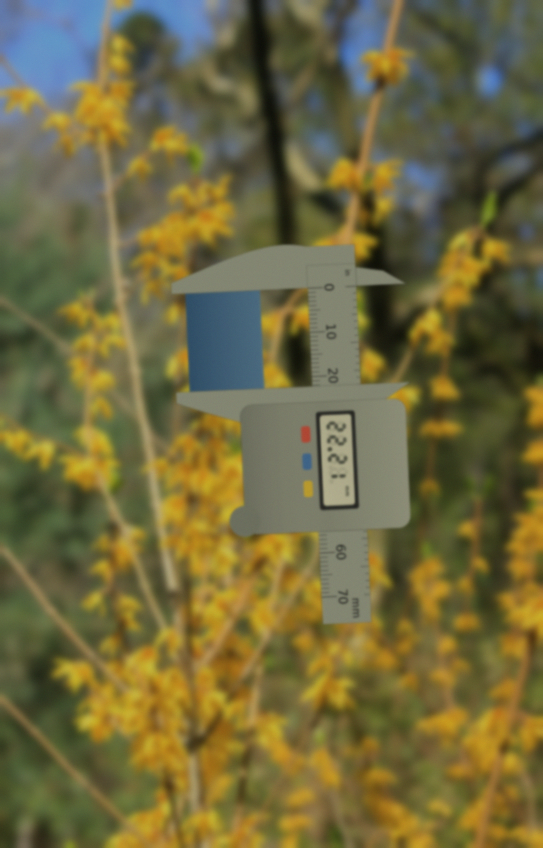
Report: 22.21 mm
